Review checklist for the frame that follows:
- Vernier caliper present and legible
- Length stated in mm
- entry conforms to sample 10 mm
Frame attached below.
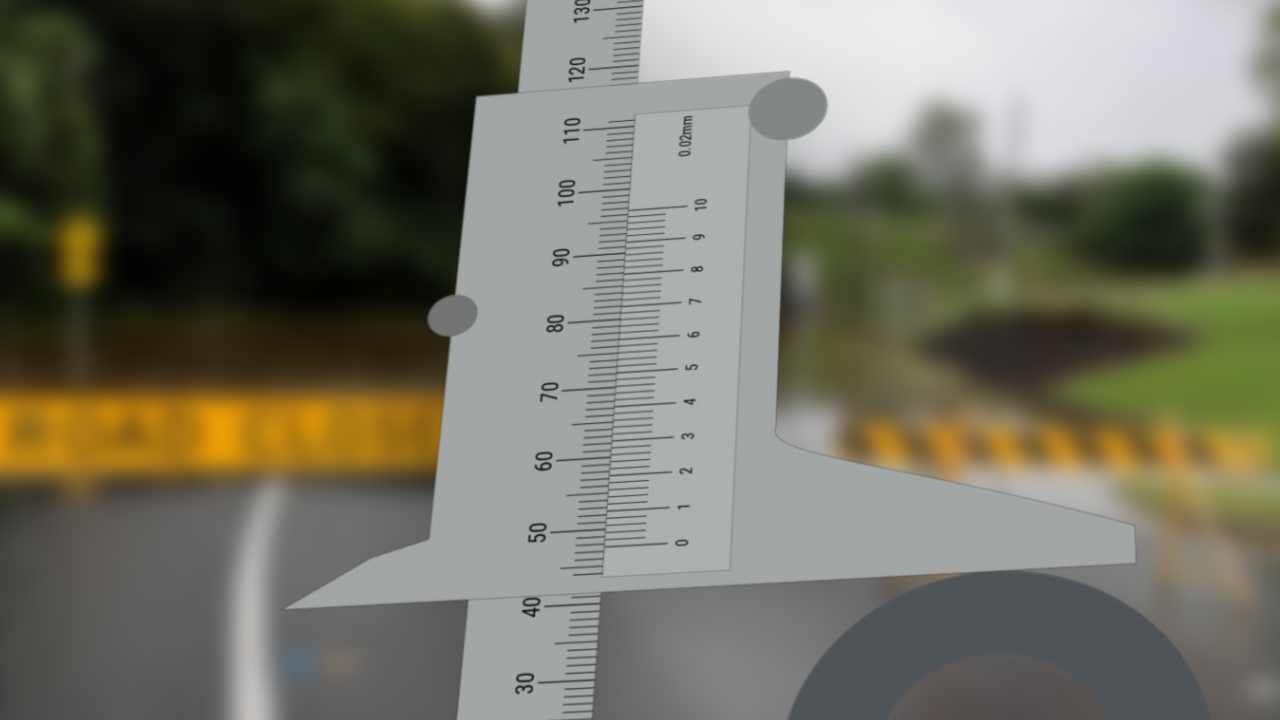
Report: 47.6 mm
